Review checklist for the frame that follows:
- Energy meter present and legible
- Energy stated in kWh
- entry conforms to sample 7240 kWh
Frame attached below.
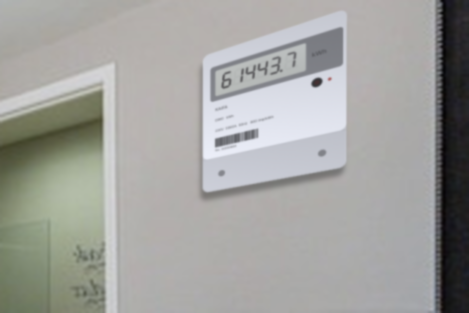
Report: 61443.7 kWh
